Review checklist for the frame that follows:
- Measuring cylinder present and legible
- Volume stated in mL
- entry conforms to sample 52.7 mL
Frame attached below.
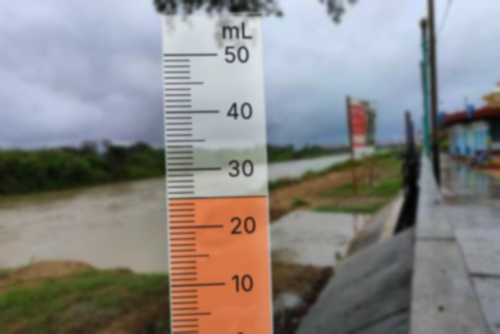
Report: 25 mL
